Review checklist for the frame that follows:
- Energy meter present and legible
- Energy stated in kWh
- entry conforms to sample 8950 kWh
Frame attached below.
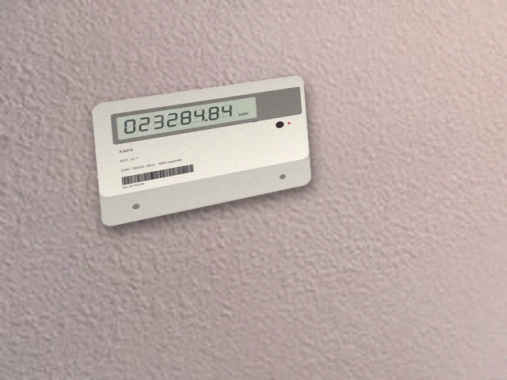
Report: 23284.84 kWh
